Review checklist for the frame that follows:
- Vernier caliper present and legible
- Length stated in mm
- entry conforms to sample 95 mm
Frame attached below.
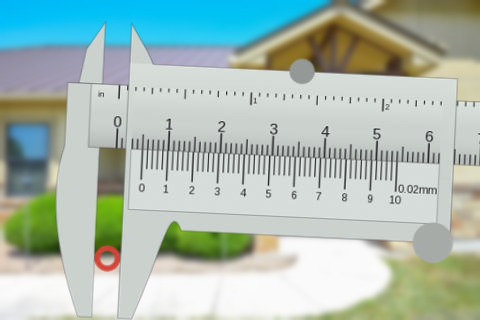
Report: 5.0 mm
